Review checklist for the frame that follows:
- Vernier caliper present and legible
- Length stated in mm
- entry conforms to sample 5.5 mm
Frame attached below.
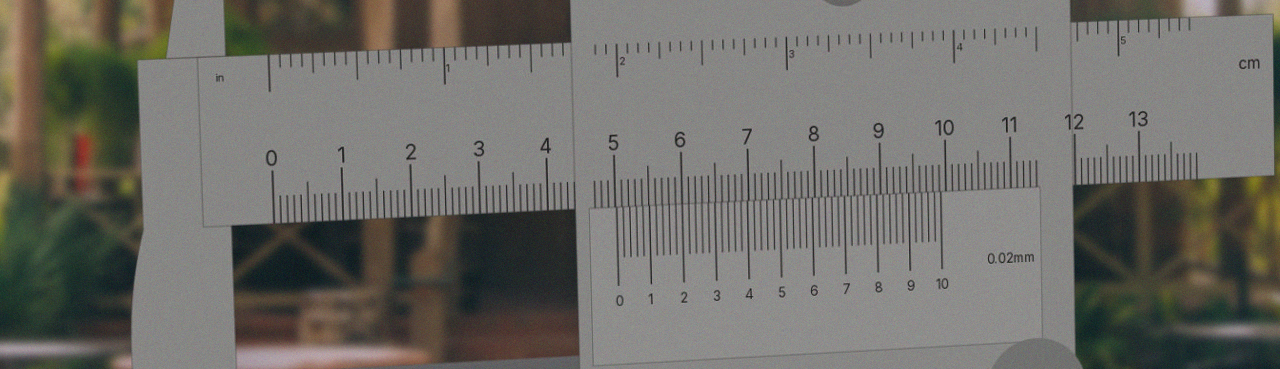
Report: 50.2 mm
